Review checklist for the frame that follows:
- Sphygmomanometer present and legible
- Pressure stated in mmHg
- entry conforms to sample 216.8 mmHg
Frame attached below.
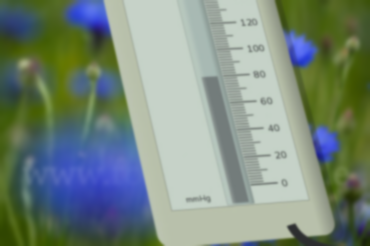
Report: 80 mmHg
